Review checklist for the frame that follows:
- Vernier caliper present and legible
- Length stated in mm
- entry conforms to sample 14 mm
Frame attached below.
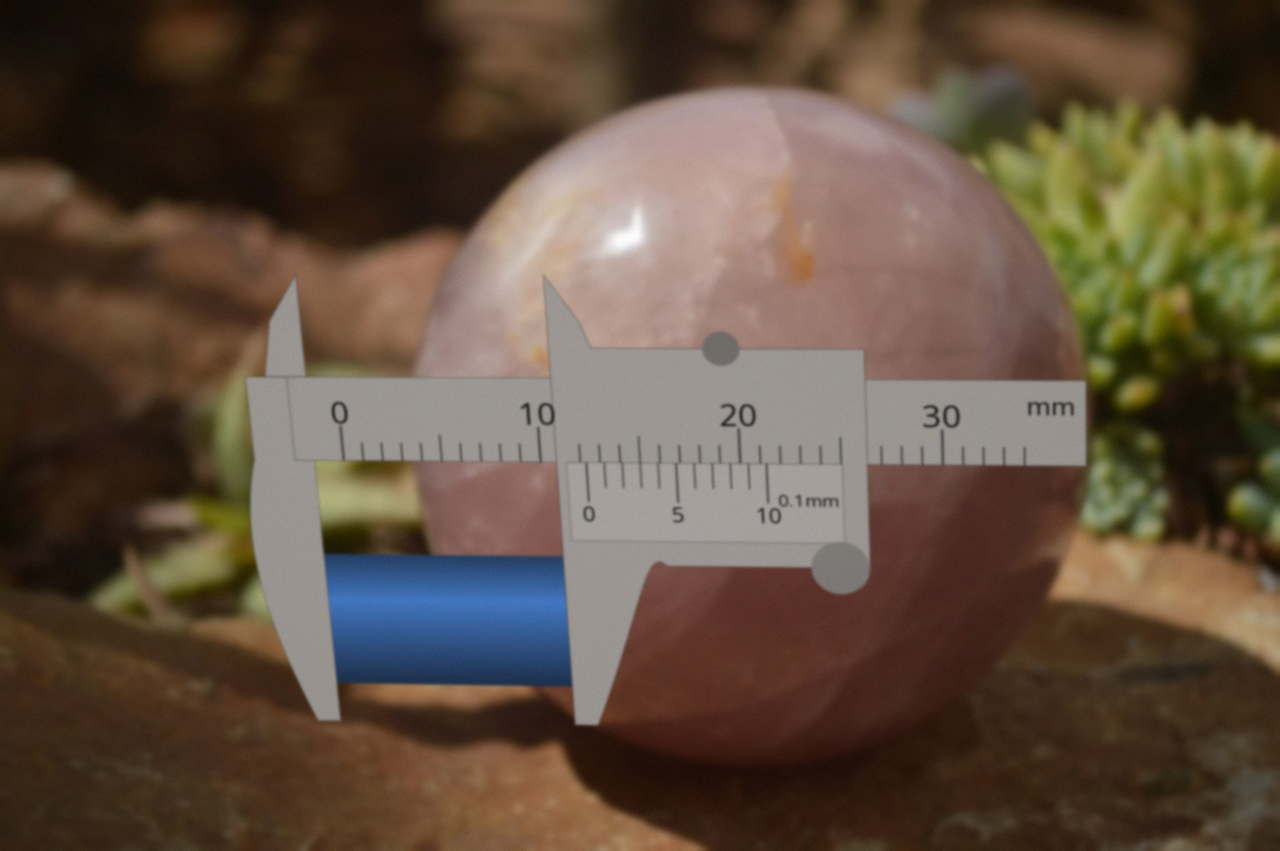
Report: 12.3 mm
